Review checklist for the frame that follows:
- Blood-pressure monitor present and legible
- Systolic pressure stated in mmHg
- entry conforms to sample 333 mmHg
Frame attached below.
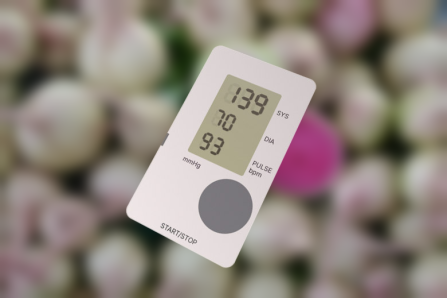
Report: 139 mmHg
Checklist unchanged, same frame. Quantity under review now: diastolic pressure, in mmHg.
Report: 70 mmHg
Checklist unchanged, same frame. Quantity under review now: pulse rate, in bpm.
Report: 93 bpm
